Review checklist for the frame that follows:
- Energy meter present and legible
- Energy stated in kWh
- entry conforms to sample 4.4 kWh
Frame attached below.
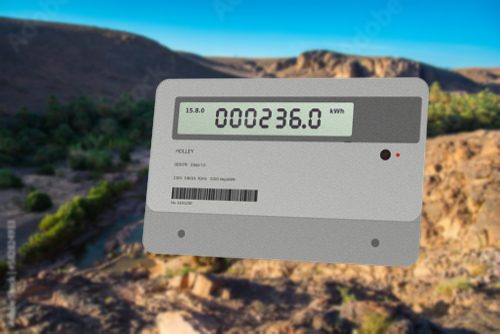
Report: 236.0 kWh
